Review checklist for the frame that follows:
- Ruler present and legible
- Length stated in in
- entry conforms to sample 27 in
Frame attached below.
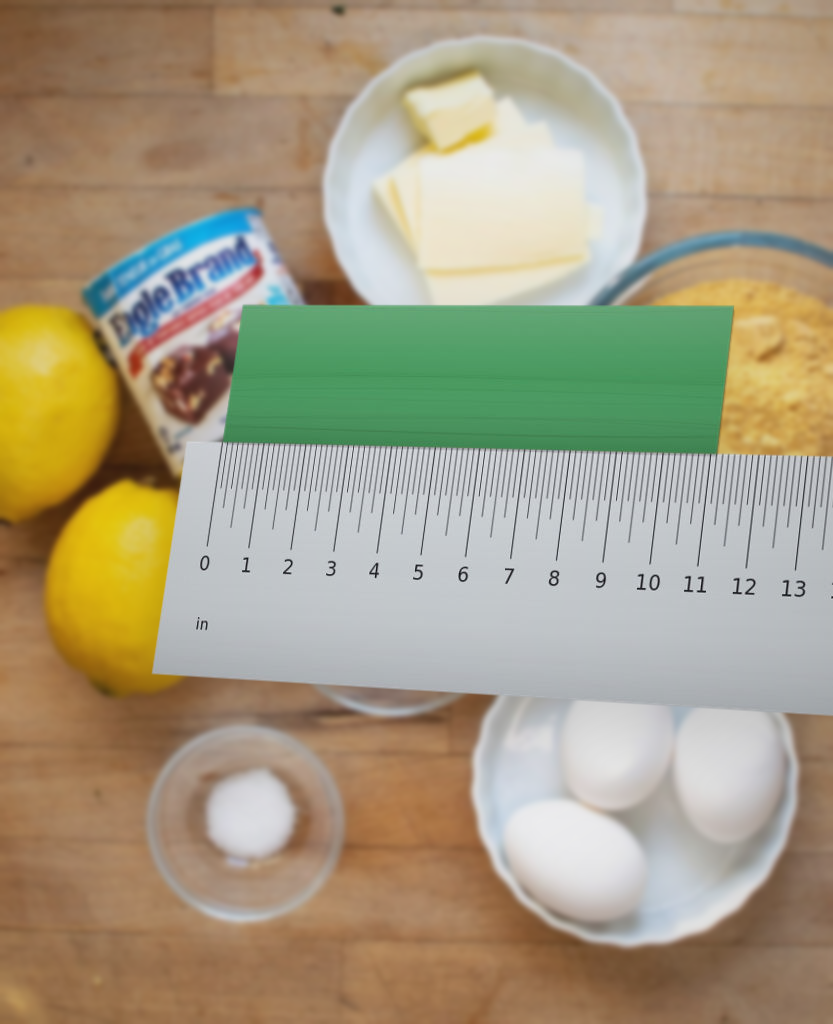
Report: 11.125 in
